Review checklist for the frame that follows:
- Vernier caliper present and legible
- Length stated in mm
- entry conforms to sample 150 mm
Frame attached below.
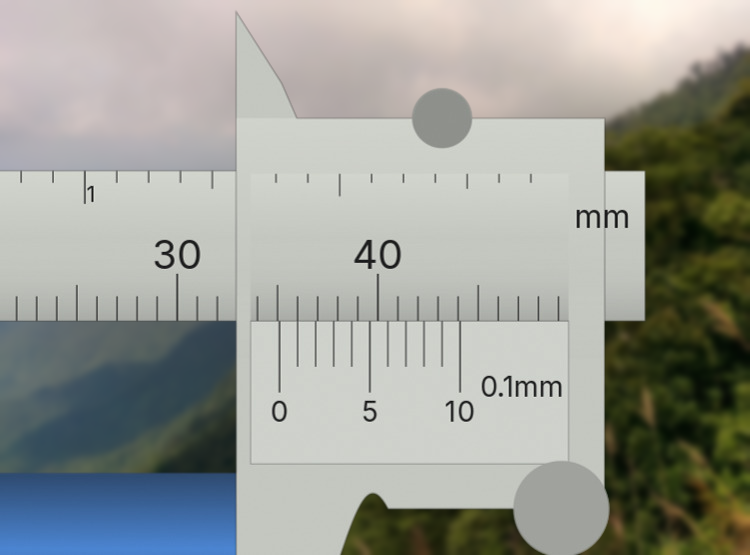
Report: 35.1 mm
